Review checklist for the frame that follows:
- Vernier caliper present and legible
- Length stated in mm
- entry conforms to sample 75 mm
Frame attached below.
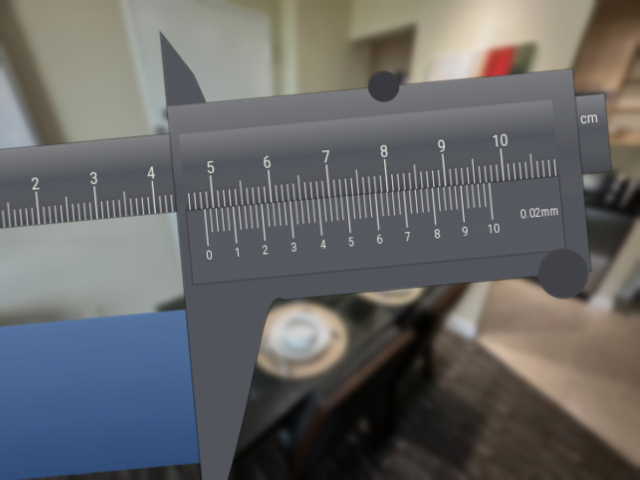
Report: 48.5 mm
